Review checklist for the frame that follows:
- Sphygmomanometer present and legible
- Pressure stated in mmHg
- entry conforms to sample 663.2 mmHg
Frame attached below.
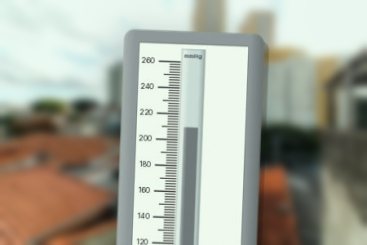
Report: 210 mmHg
